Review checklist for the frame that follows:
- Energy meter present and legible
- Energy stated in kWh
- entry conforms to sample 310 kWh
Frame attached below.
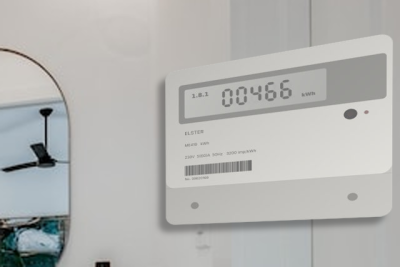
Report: 466 kWh
